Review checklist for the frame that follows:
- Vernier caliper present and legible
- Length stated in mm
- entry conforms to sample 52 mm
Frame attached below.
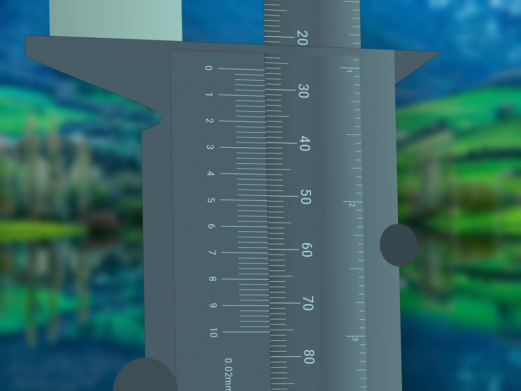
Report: 26.4 mm
